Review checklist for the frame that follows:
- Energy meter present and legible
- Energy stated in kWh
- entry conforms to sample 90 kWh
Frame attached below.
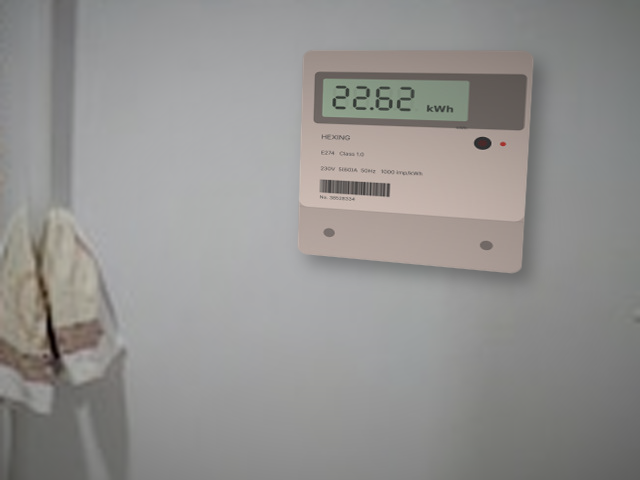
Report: 22.62 kWh
